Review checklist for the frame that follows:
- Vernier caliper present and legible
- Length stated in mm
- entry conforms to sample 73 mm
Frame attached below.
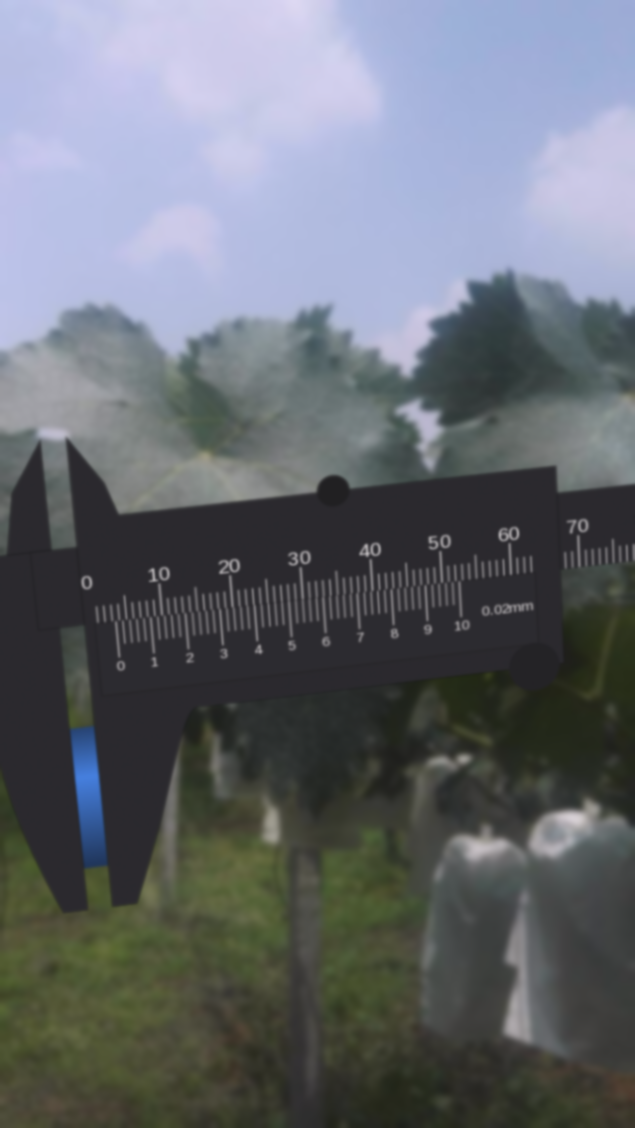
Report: 3.5 mm
